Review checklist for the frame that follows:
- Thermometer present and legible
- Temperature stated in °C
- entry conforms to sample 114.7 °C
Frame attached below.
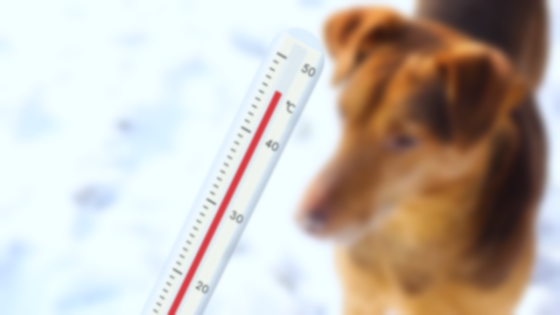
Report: 46 °C
